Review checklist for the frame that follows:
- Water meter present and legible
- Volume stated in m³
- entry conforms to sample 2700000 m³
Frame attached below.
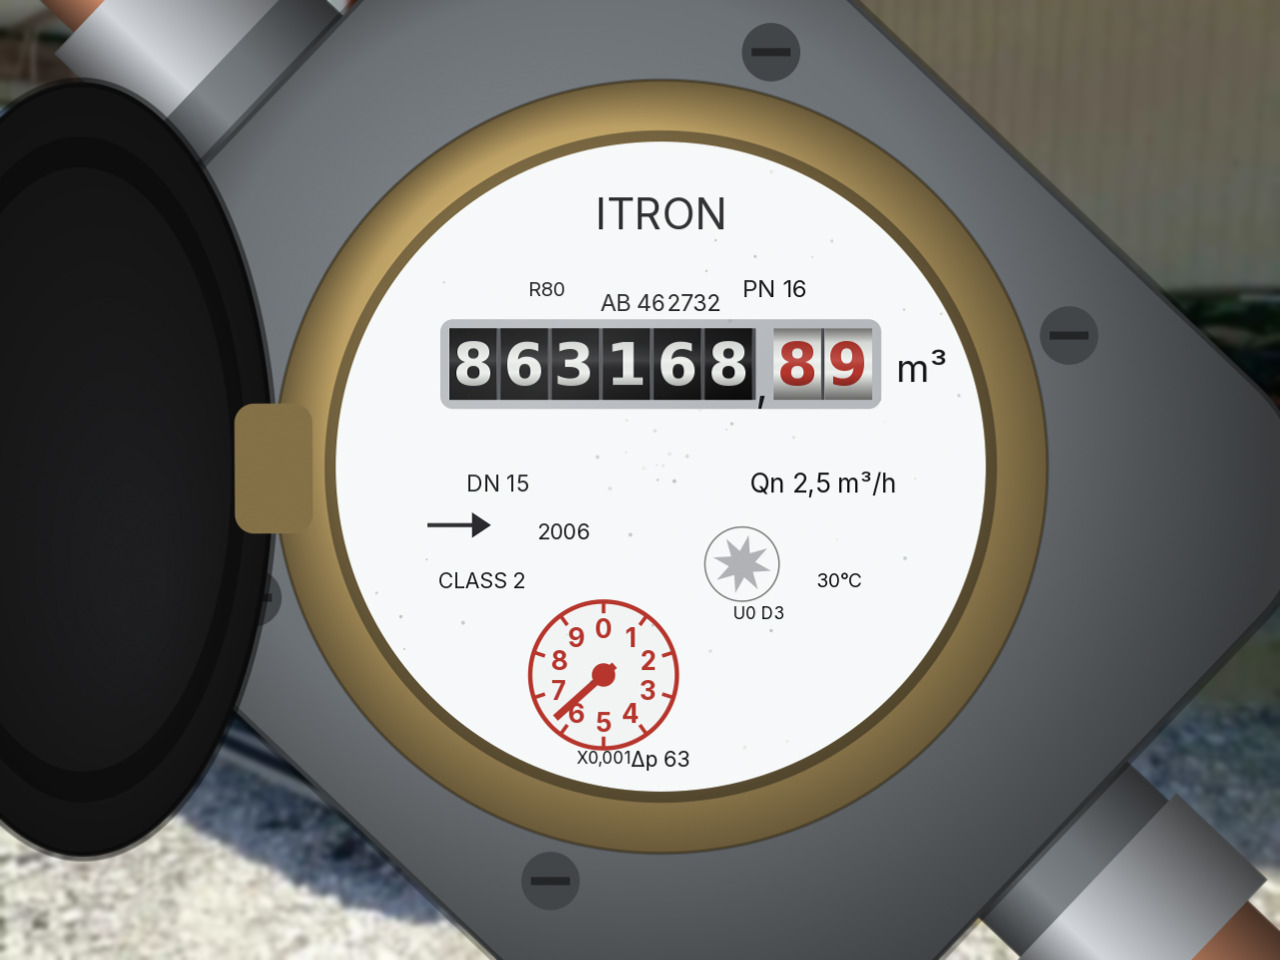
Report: 863168.896 m³
